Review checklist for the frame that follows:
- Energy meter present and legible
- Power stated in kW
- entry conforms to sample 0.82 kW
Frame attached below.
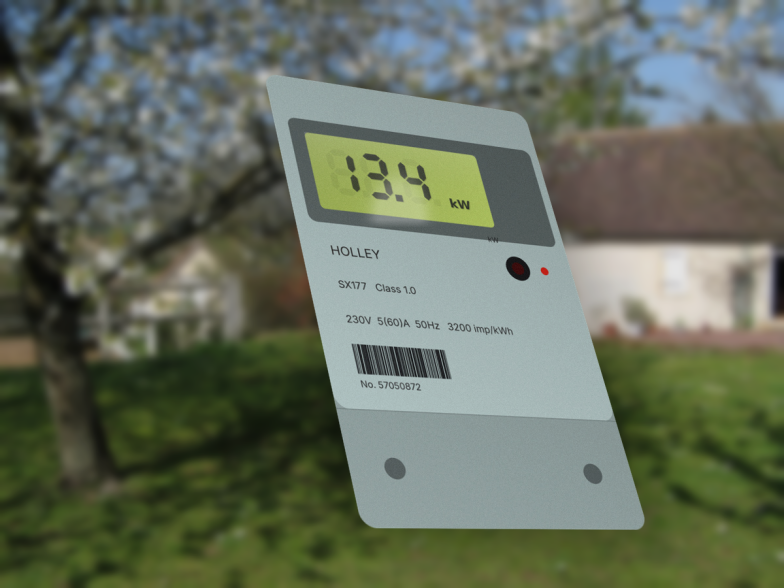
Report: 13.4 kW
